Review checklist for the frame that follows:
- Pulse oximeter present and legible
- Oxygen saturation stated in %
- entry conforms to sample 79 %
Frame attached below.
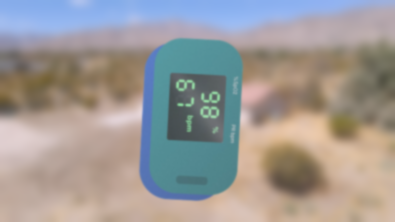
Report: 98 %
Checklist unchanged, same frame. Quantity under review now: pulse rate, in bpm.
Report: 67 bpm
